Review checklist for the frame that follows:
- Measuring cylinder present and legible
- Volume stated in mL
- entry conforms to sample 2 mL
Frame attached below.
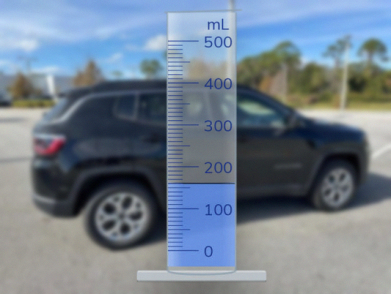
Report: 160 mL
